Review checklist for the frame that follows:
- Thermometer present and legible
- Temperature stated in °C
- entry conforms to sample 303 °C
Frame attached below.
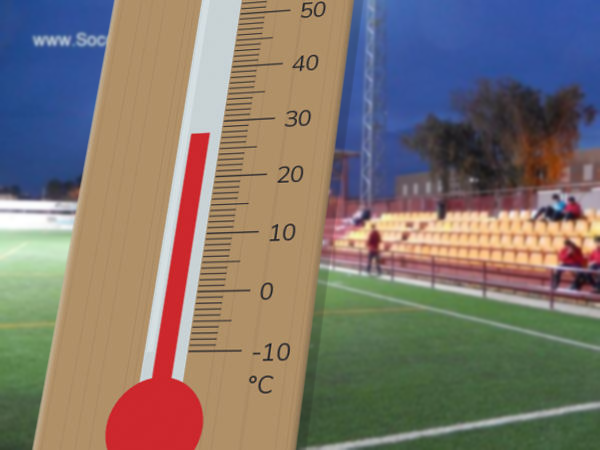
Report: 28 °C
